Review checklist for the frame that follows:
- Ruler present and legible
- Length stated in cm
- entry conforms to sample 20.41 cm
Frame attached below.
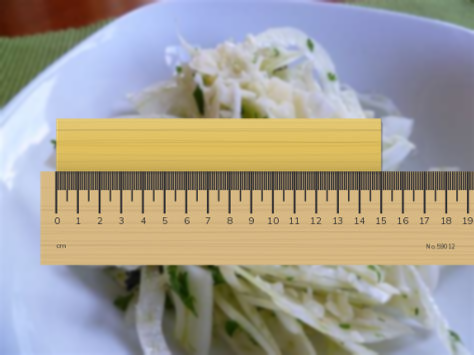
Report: 15 cm
